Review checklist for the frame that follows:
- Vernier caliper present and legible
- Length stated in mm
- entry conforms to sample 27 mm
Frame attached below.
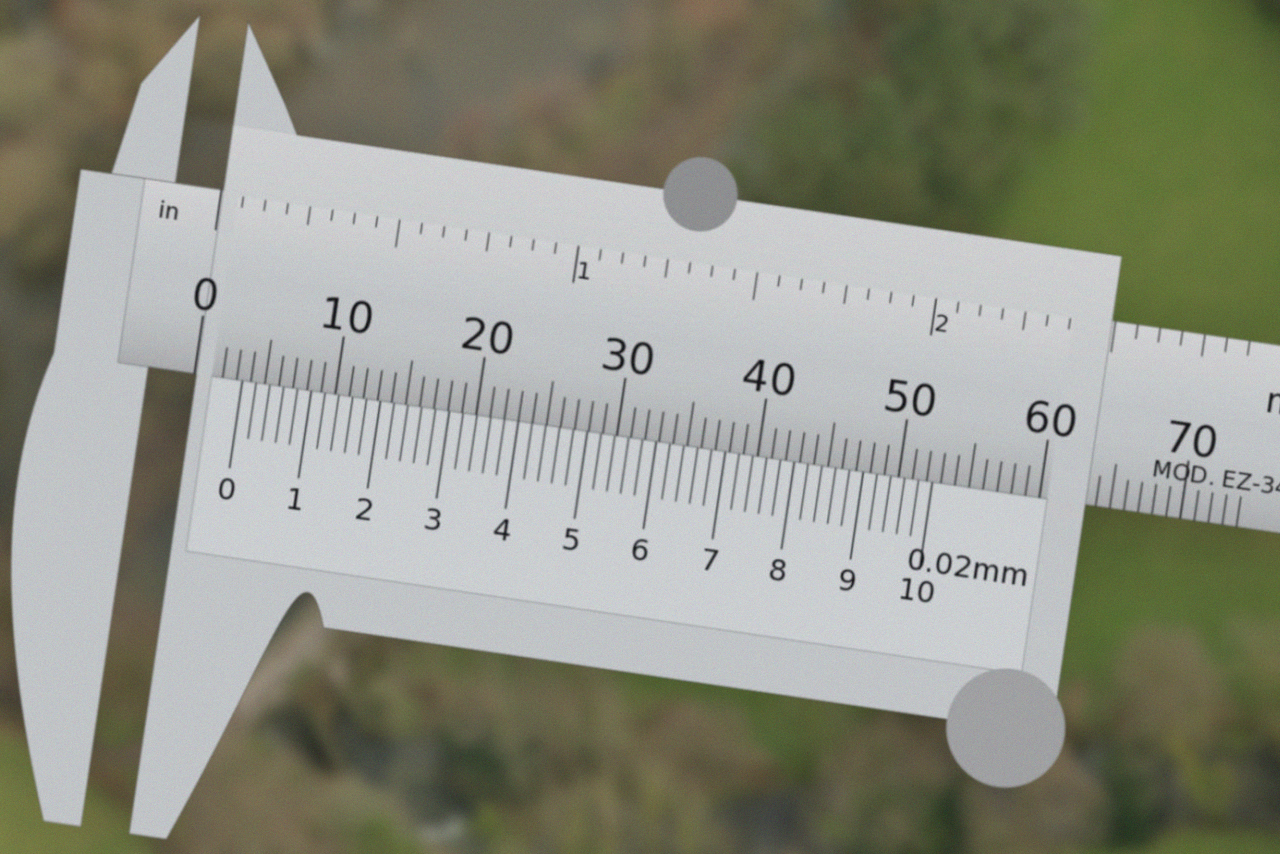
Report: 3.4 mm
